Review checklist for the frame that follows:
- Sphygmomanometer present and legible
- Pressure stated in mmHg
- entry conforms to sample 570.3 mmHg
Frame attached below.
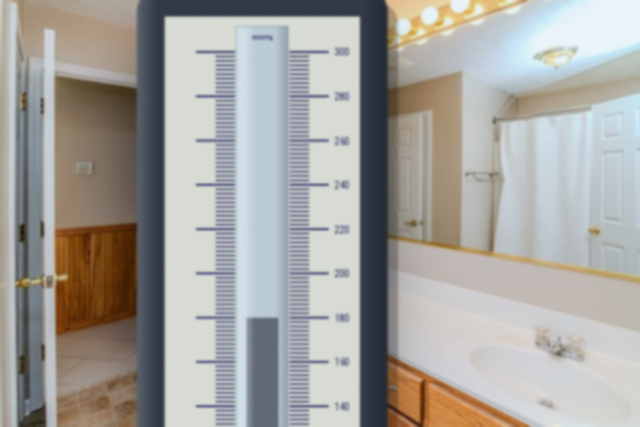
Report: 180 mmHg
